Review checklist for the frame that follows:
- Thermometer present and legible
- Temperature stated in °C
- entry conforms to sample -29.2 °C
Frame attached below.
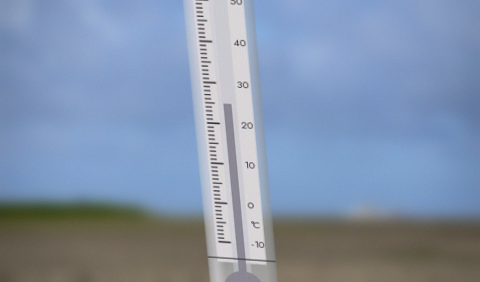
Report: 25 °C
